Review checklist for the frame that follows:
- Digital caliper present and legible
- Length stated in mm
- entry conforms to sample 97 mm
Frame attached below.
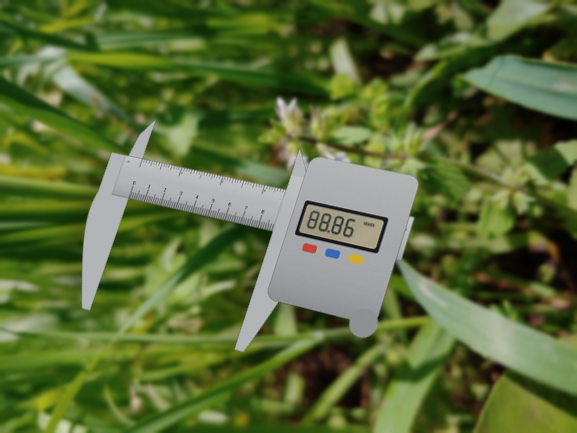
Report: 88.86 mm
